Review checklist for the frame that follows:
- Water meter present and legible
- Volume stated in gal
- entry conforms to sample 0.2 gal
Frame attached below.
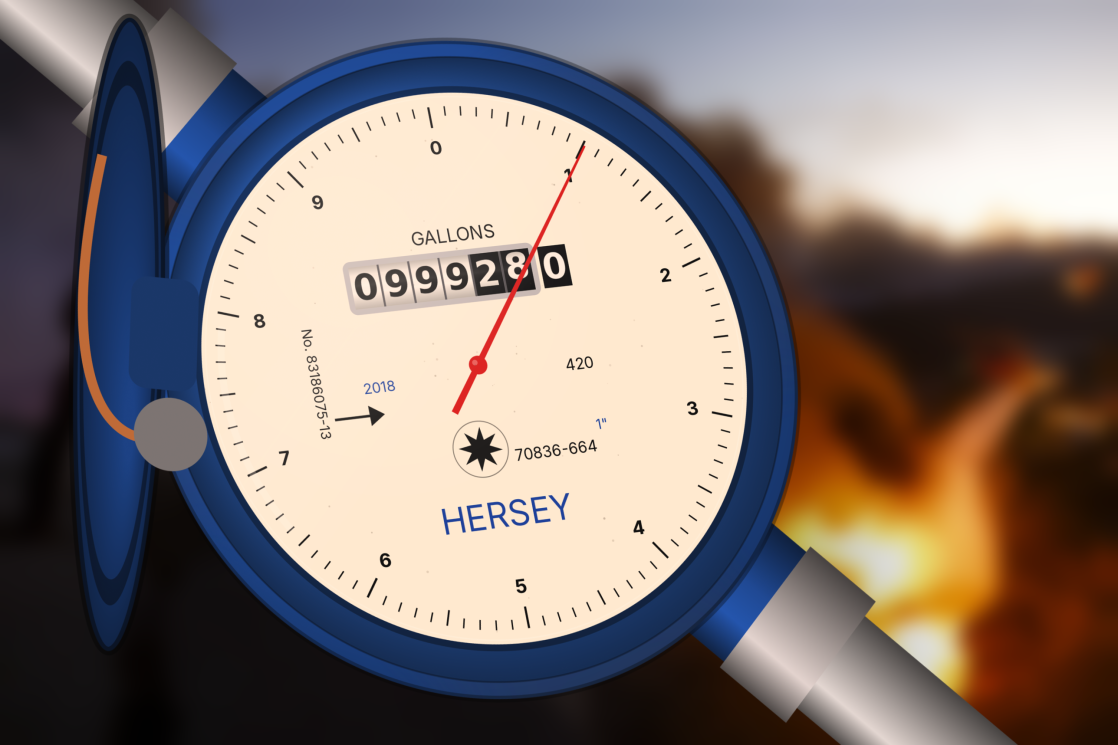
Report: 999281.0 gal
